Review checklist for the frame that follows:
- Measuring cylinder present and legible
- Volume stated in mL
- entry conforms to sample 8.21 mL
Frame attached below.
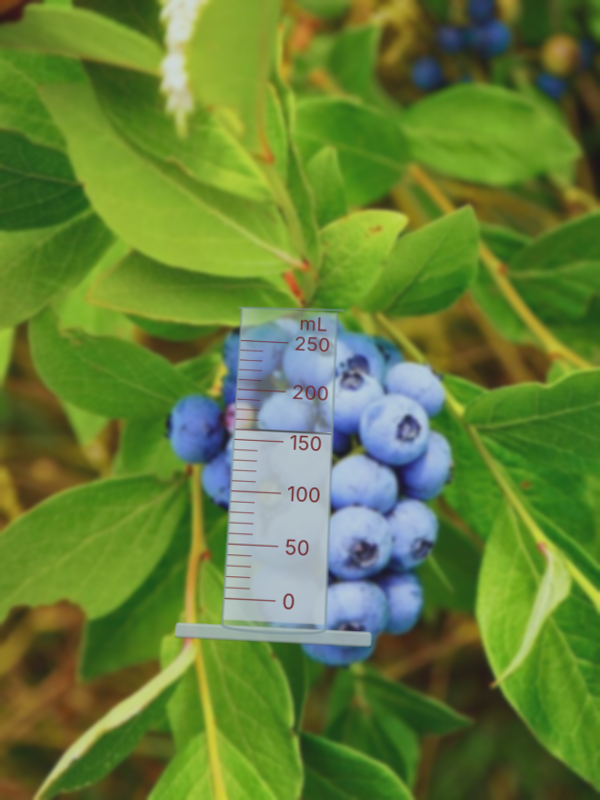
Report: 160 mL
